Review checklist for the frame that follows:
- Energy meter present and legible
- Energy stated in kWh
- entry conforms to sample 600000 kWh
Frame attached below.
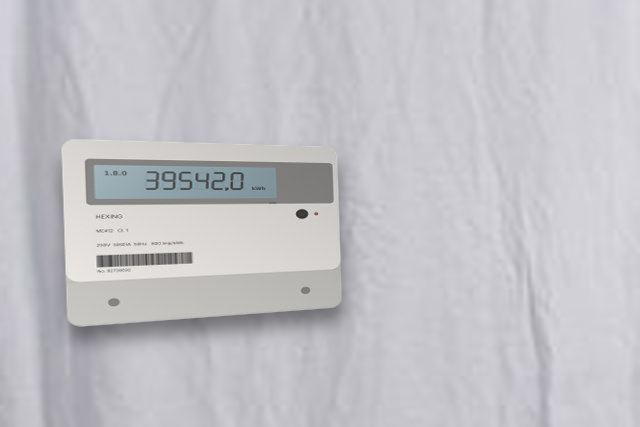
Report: 39542.0 kWh
